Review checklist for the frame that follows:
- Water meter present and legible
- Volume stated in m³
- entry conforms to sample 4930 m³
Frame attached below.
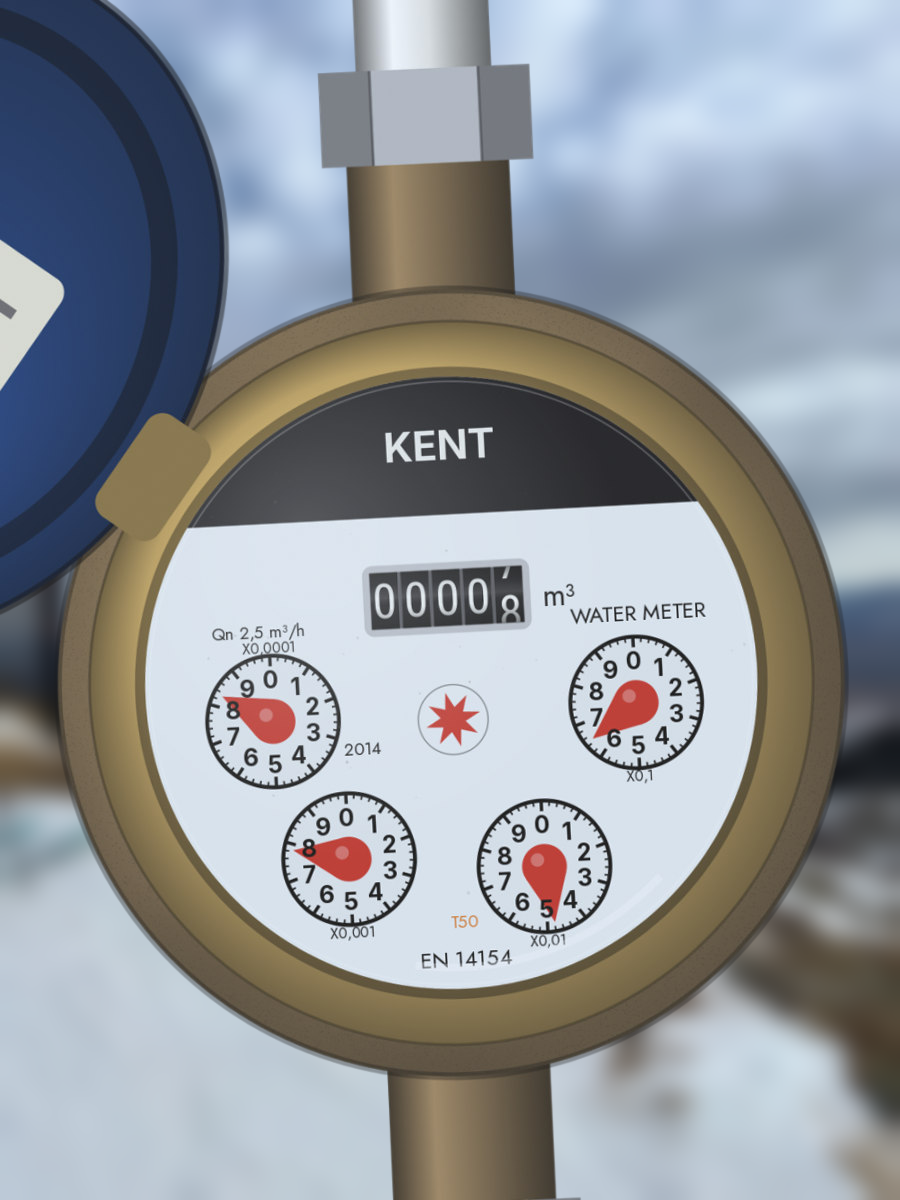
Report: 7.6478 m³
